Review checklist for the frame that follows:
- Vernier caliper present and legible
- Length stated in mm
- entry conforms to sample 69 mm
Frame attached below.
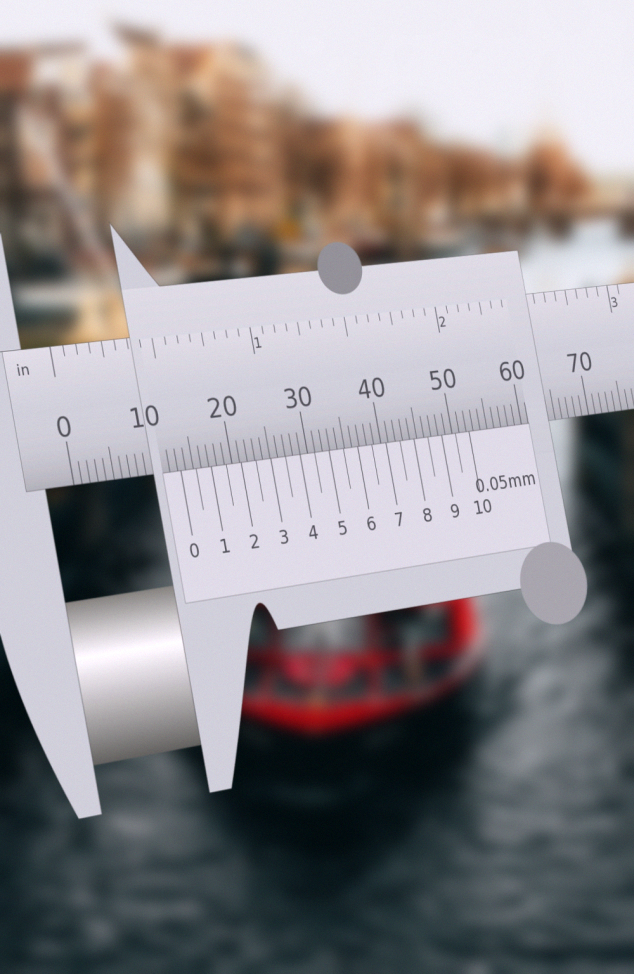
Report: 13.4 mm
